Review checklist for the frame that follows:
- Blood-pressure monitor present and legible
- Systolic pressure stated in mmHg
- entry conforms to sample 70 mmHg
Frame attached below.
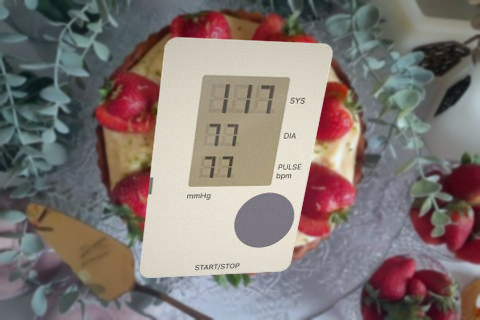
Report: 117 mmHg
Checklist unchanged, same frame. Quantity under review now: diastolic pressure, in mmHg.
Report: 77 mmHg
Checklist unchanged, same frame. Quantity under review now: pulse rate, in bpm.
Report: 77 bpm
